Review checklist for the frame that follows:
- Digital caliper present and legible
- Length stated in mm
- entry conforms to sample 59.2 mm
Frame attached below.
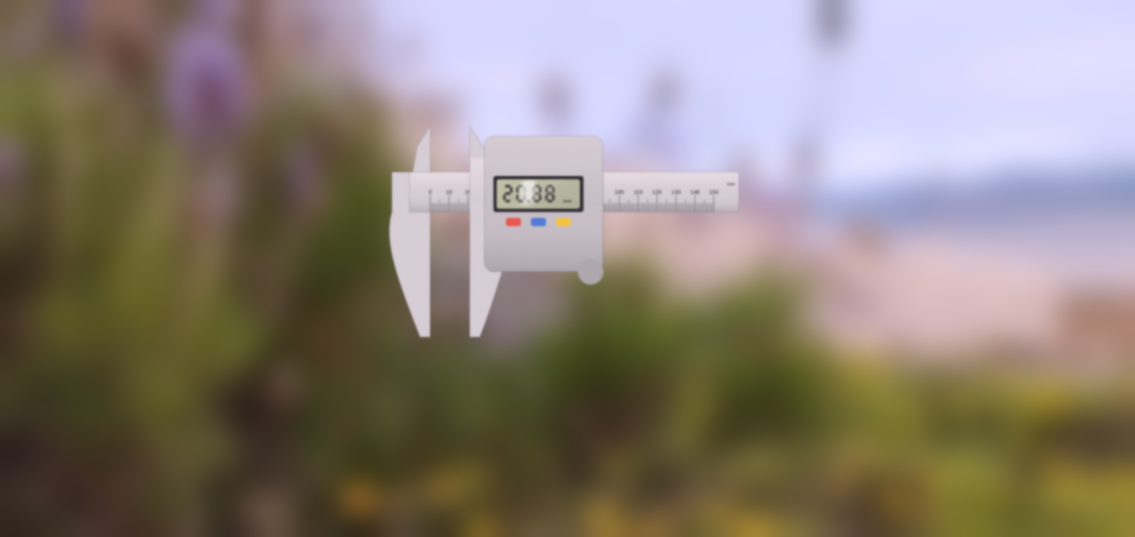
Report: 20.88 mm
